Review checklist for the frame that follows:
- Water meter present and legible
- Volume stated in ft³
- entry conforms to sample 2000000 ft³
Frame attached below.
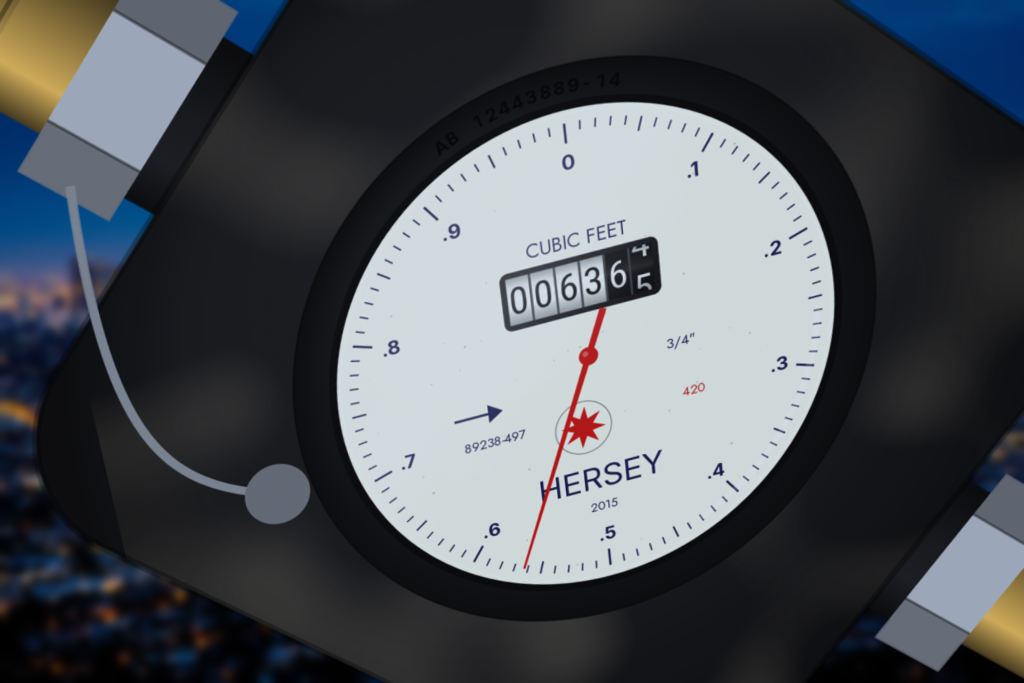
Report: 6364.56 ft³
